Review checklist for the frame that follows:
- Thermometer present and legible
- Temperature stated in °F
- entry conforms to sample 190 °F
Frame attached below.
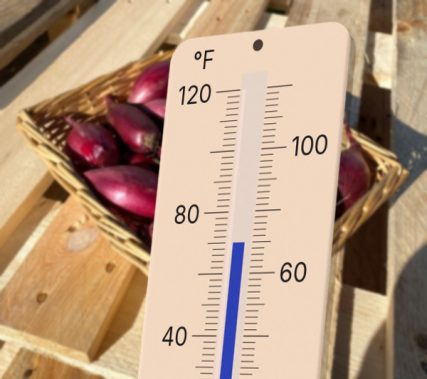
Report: 70 °F
